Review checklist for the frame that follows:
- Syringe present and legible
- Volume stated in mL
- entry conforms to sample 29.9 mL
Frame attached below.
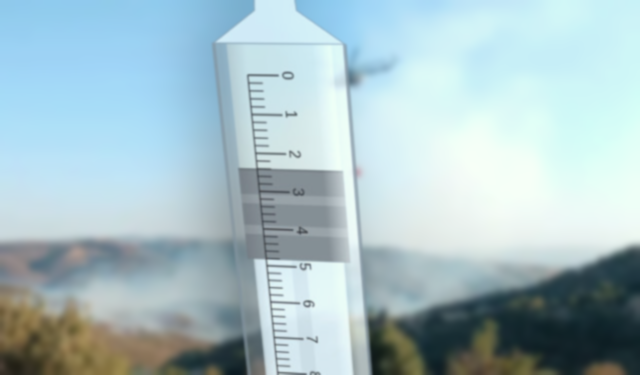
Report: 2.4 mL
